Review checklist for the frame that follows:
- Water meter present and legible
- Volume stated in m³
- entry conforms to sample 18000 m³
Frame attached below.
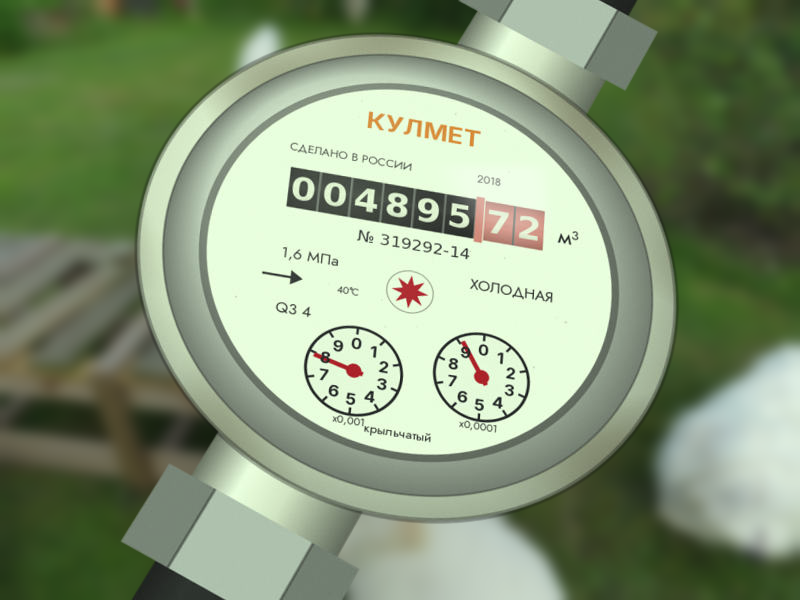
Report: 4895.7279 m³
